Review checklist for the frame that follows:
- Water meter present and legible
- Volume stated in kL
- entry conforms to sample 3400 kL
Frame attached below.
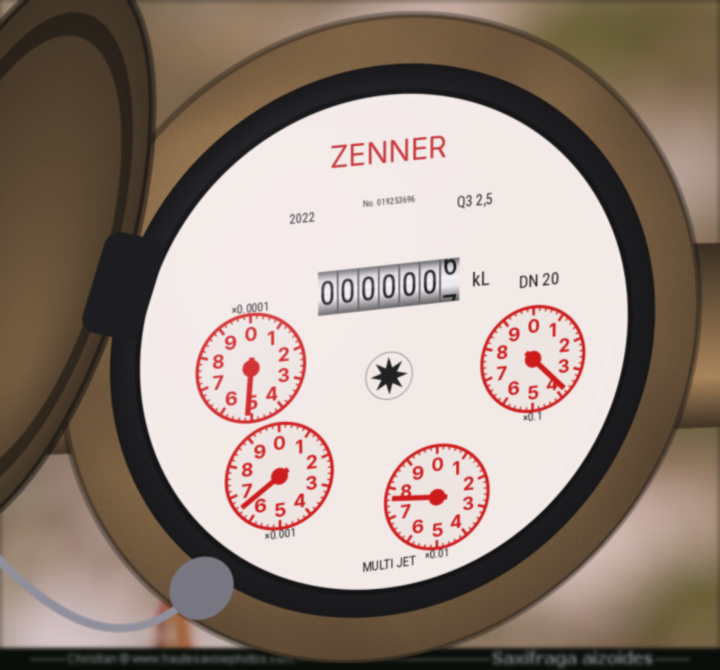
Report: 6.3765 kL
